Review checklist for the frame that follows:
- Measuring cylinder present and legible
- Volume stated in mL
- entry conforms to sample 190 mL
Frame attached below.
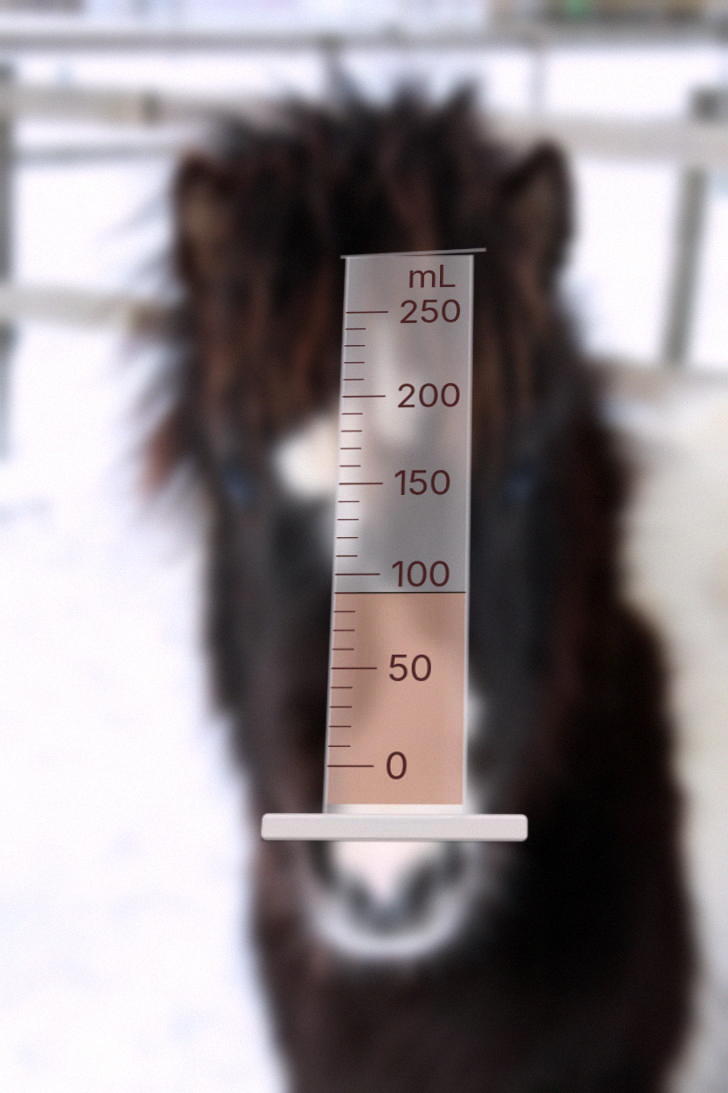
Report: 90 mL
